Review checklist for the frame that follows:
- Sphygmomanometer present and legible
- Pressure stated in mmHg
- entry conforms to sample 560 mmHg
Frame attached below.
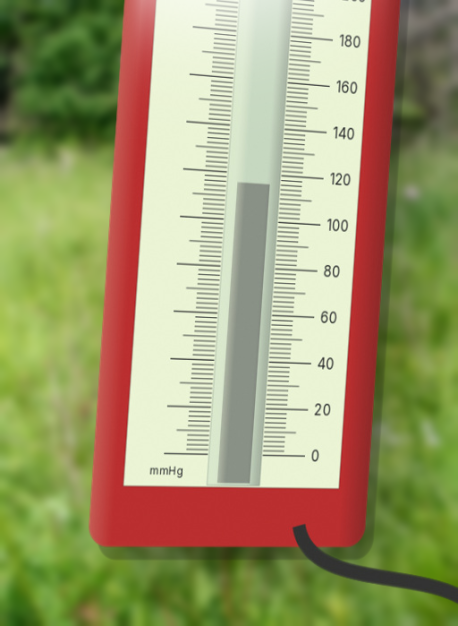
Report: 116 mmHg
